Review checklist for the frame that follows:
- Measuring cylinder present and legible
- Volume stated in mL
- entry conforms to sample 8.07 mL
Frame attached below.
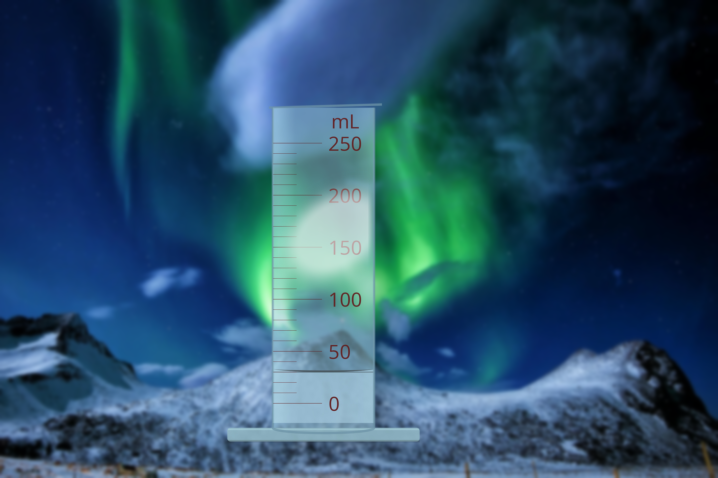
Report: 30 mL
